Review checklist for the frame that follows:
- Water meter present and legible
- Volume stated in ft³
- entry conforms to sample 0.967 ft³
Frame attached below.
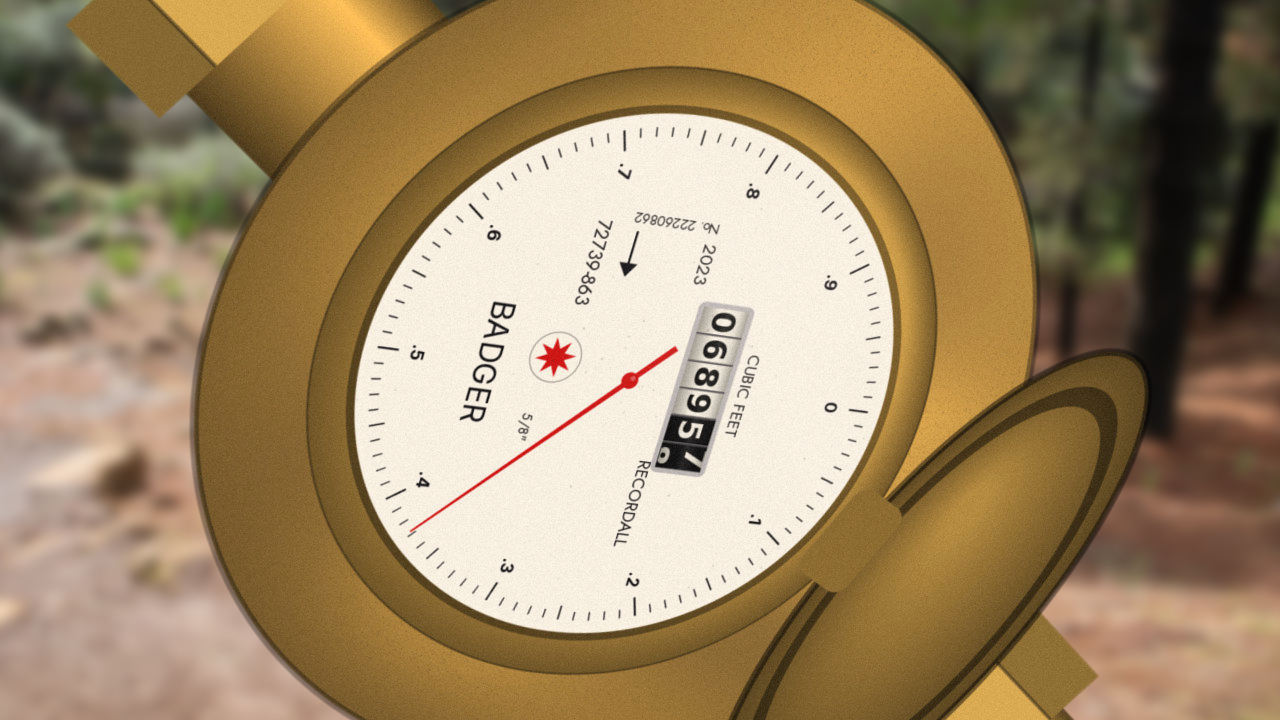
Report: 68957.37 ft³
